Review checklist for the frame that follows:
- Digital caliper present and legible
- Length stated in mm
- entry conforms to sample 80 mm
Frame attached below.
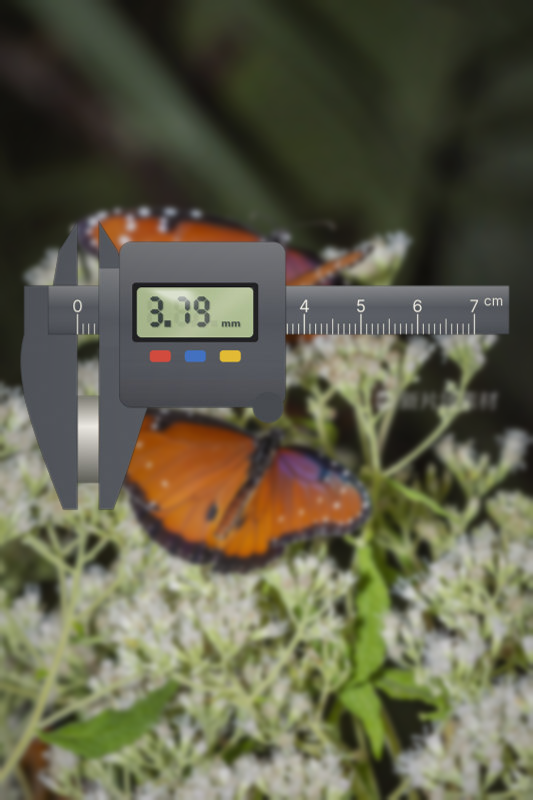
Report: 3.79 mm
